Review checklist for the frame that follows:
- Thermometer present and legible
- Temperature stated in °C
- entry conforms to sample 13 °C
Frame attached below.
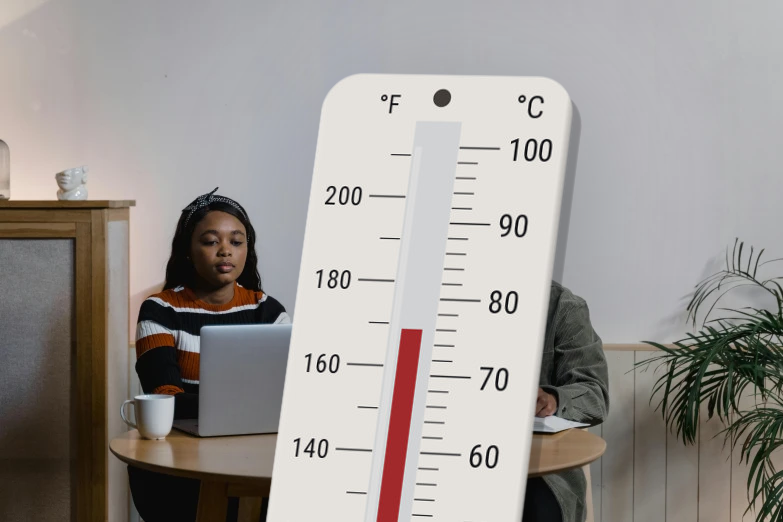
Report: 76 °C
